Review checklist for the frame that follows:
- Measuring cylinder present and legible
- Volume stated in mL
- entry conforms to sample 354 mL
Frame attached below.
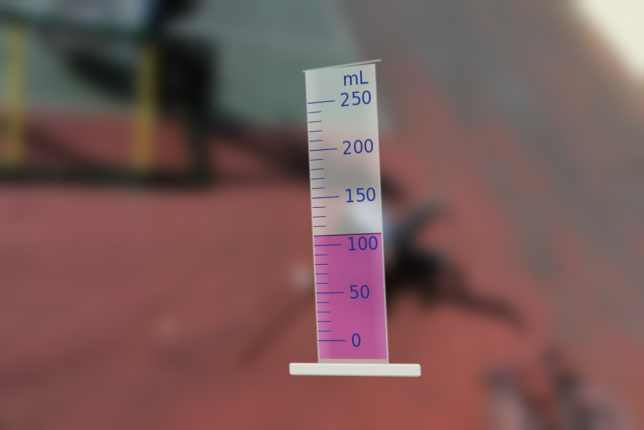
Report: 110 mL
